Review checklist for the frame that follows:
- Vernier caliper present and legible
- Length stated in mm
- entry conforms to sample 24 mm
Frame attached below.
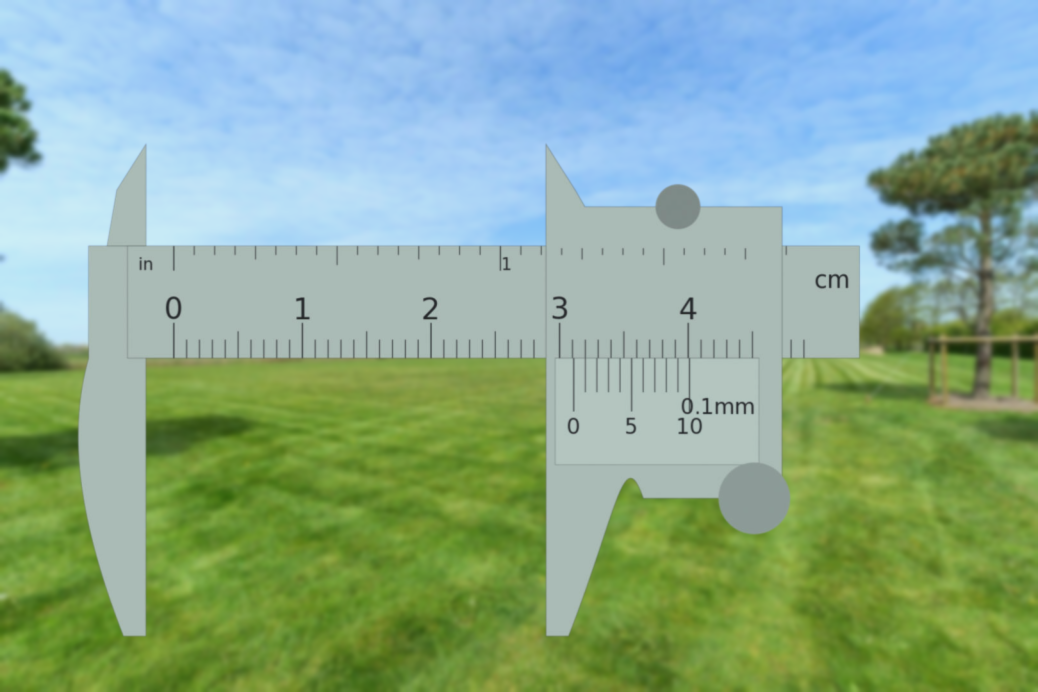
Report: 31.1 mm
